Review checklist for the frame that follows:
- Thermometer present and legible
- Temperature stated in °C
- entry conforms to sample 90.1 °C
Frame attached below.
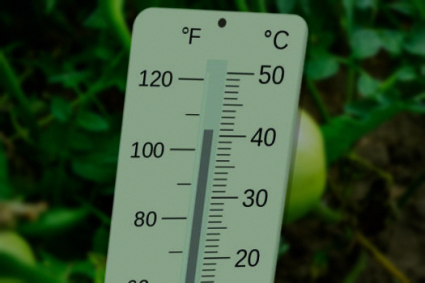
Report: 41 °C
